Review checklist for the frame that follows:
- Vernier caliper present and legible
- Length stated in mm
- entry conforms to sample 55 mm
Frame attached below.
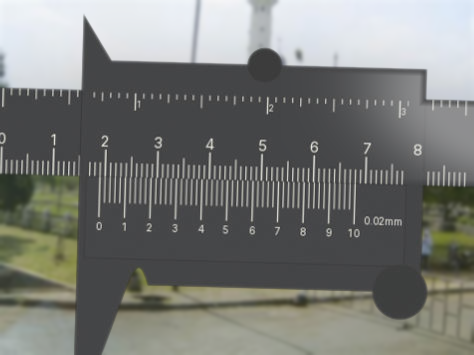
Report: 19.0 mm
